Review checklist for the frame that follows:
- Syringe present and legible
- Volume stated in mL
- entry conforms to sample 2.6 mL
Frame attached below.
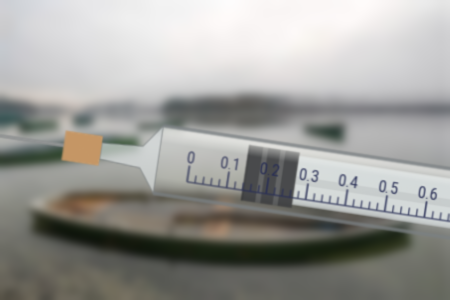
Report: 0.14 mL
